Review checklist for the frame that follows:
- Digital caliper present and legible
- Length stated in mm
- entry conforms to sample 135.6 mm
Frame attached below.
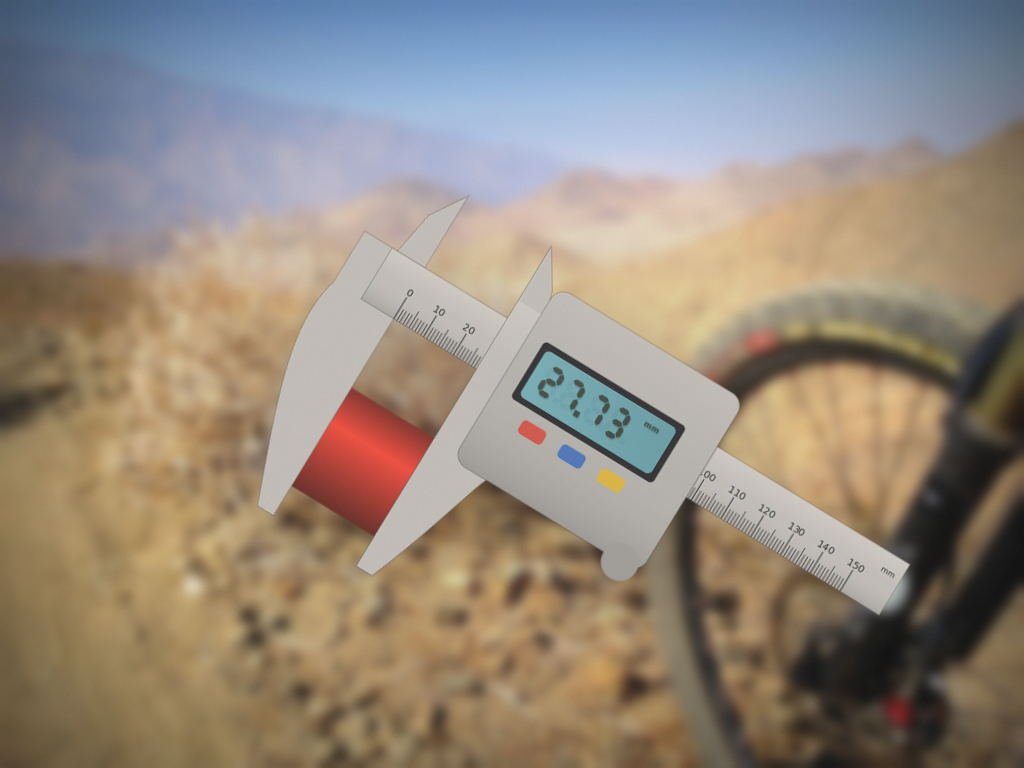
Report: 27.73 mm
